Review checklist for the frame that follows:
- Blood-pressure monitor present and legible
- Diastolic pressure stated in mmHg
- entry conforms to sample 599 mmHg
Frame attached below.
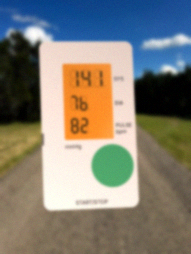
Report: 76 mmHg
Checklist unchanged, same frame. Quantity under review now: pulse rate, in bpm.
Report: 82 bpm
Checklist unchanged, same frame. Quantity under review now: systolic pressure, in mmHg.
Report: 141 mmHg
